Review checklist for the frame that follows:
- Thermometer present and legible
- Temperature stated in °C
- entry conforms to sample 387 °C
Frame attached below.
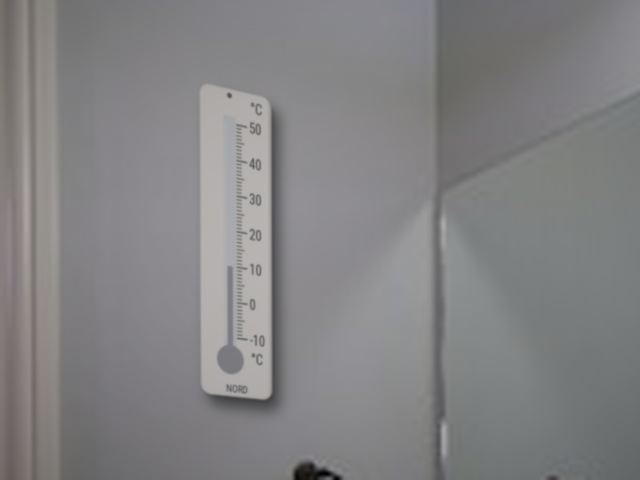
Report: 10 °C
